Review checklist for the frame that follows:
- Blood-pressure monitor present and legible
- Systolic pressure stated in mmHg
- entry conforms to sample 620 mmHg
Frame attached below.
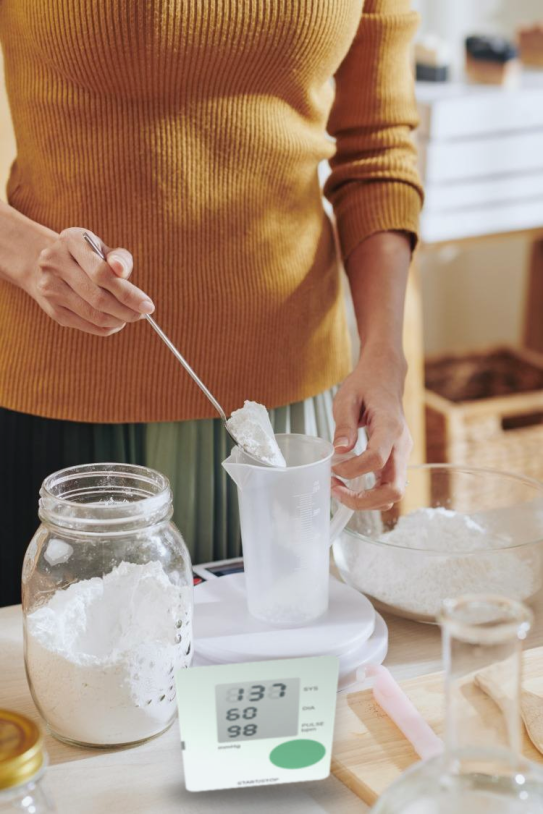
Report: 137 mmHg
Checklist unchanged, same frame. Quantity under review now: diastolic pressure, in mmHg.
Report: 60 mmHg
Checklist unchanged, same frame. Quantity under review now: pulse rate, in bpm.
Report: 98 bpm
